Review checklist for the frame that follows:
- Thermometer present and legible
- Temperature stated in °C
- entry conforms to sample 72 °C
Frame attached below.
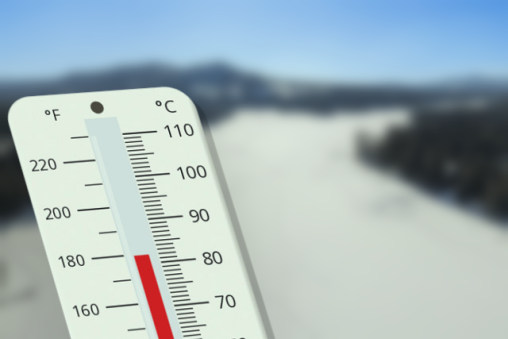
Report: 82 °C
